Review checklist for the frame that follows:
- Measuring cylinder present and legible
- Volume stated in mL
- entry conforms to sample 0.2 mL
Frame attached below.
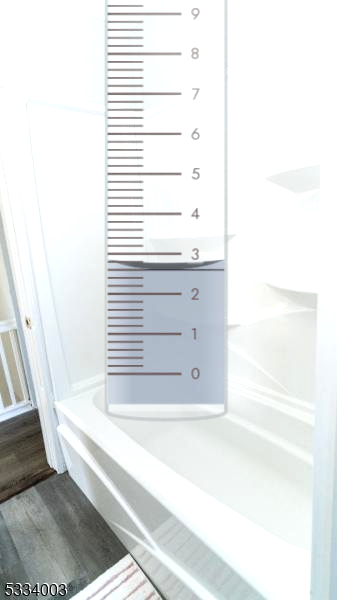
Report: 2.6 mL
